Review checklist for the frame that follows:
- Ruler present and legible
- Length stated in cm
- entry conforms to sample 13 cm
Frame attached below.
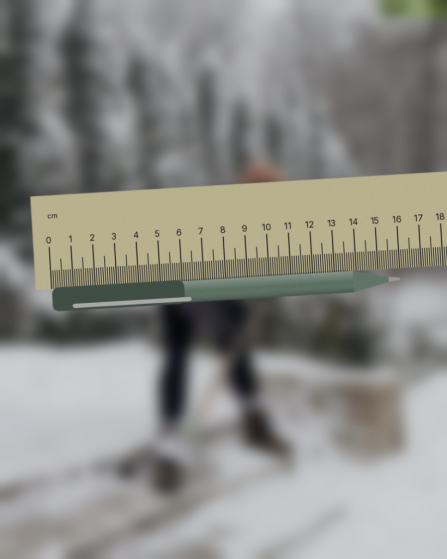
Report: 16 cm
